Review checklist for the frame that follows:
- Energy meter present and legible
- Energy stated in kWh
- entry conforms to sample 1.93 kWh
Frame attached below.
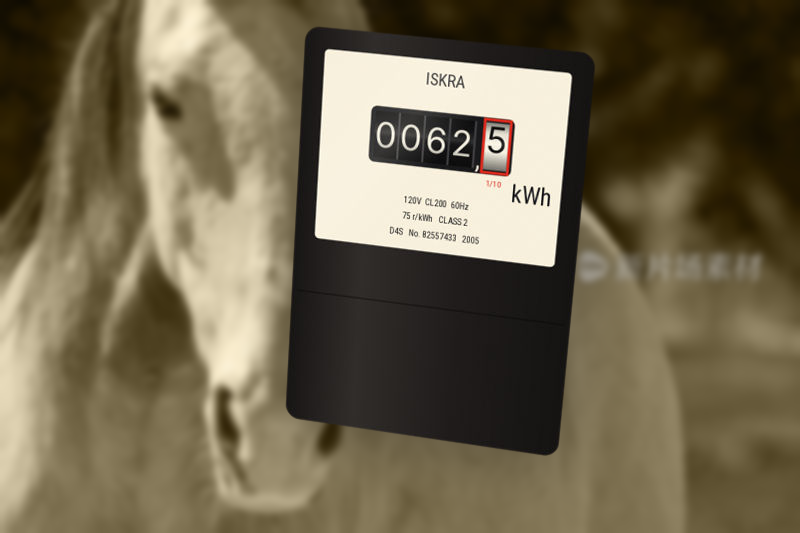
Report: 62.5 kWh
